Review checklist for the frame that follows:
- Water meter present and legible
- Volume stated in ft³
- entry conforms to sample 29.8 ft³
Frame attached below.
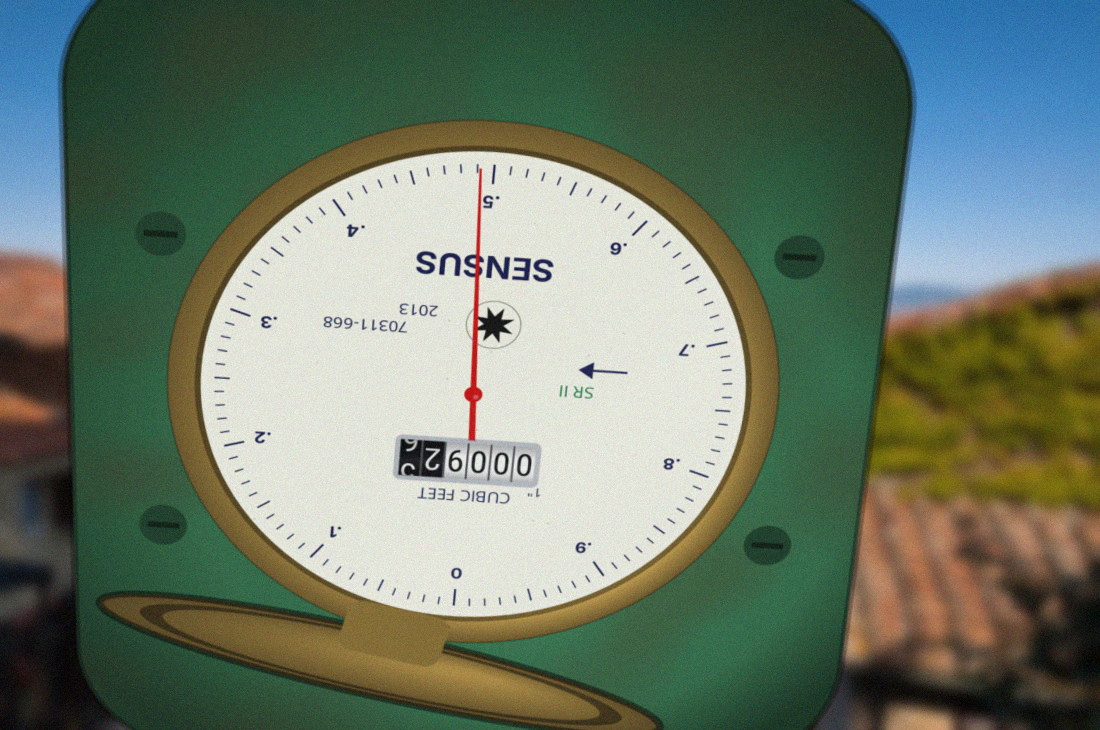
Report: 925.49 ft³
